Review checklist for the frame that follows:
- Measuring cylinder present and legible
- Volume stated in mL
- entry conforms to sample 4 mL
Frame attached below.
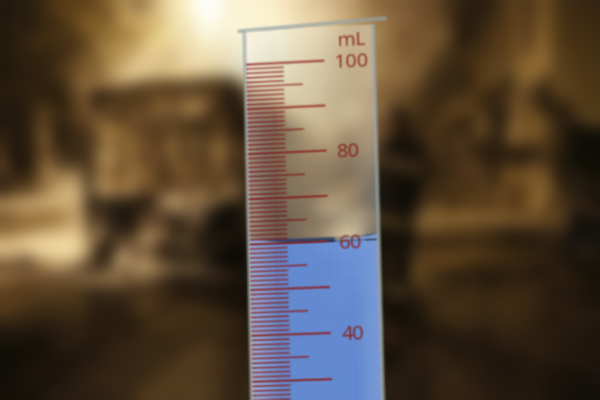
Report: 60 mL
